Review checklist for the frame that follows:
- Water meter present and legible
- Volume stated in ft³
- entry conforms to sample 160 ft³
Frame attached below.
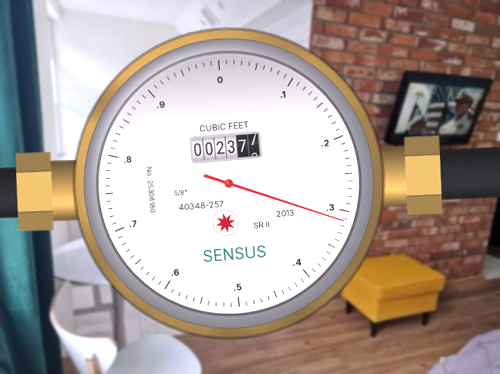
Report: 2377.31 ft³
